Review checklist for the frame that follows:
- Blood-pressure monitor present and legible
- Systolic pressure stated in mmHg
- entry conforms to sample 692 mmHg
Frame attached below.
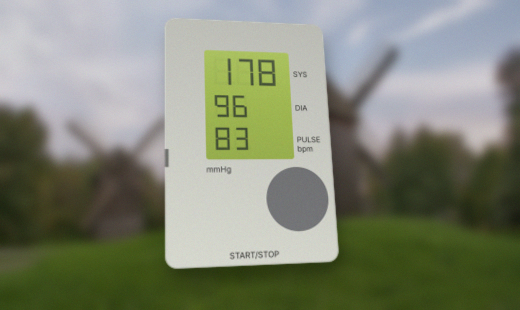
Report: 178 mmHg
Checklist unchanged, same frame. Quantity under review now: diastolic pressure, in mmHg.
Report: 96 mmHg
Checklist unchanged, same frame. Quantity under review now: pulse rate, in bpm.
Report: 83 bpm
